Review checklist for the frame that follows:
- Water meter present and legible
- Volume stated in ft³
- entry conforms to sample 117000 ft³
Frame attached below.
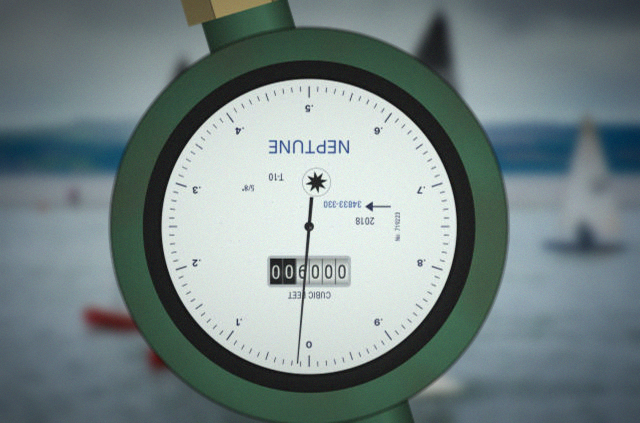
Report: 900.01 ft³
